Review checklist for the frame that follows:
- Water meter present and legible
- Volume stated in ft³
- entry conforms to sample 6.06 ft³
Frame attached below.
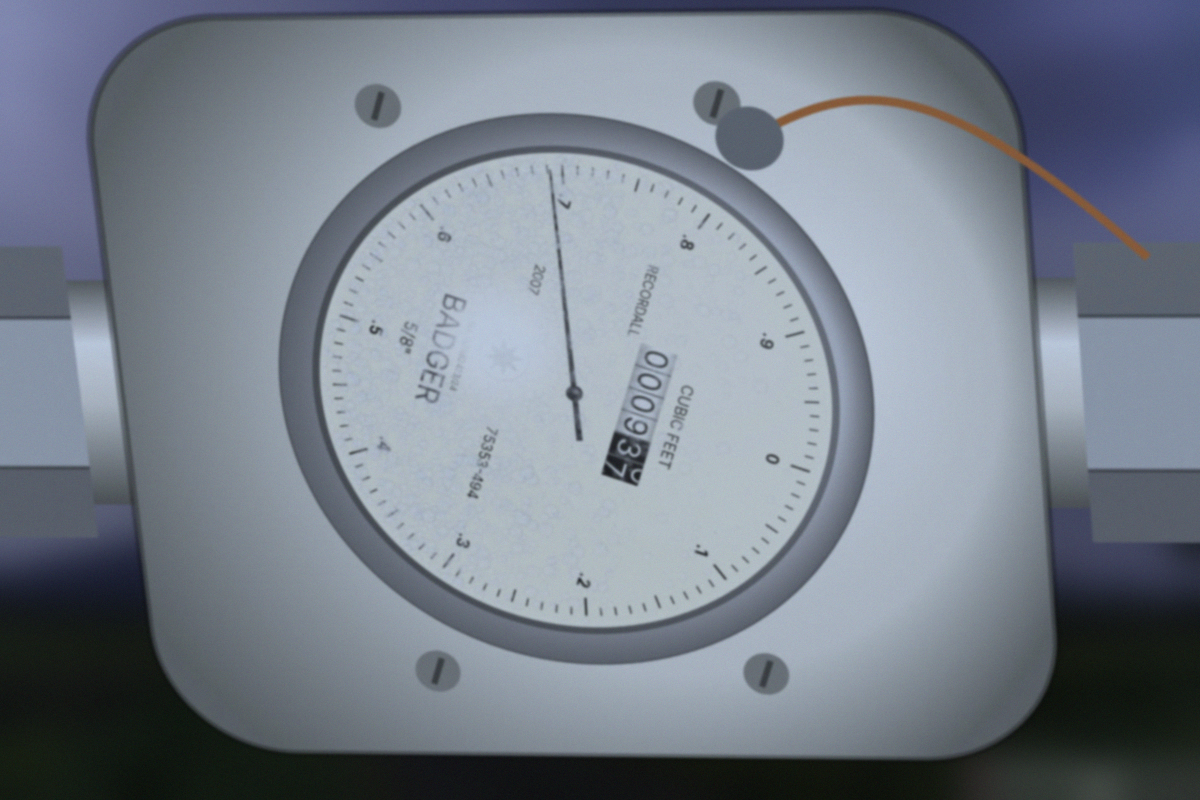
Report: 936.69 ft³
